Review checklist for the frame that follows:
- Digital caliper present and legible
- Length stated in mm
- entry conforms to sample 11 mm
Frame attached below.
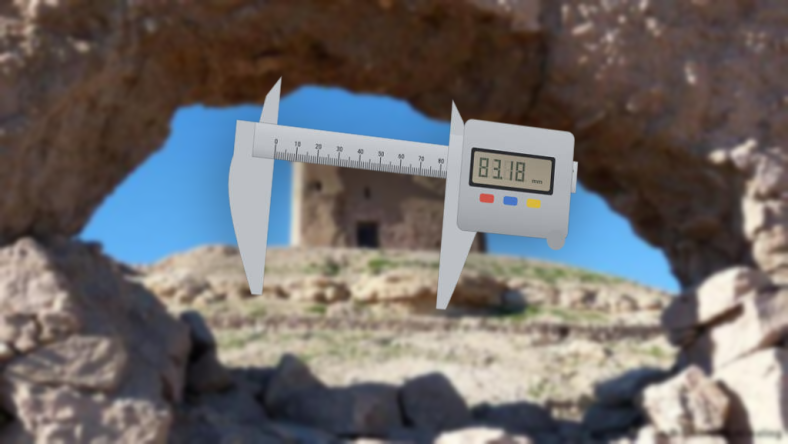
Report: 83.18 mm
